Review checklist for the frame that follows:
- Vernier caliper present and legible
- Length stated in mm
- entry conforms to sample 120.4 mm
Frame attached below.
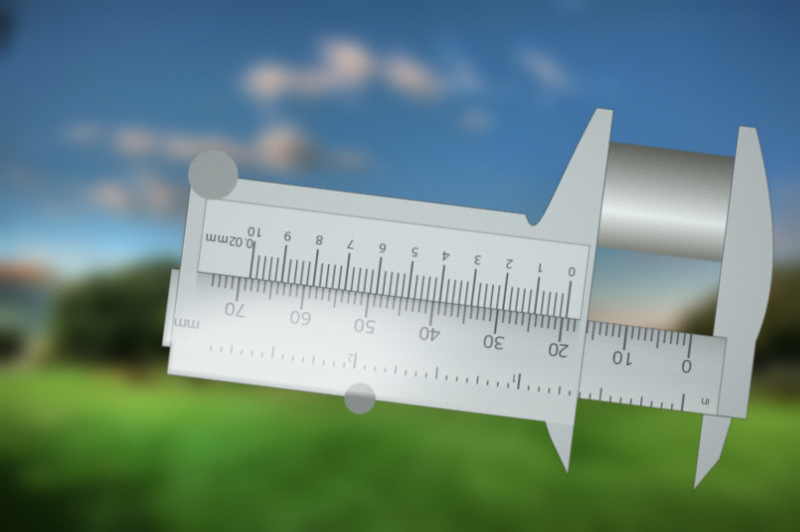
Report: 19.4 mm
